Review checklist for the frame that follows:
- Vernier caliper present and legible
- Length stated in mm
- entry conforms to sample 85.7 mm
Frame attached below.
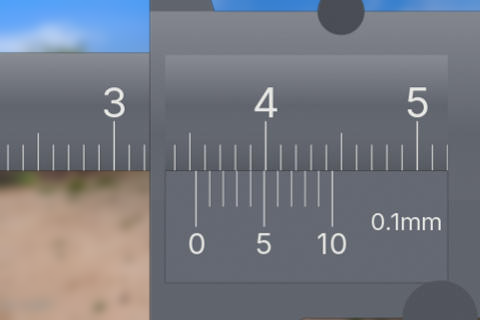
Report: 35.4 mm
